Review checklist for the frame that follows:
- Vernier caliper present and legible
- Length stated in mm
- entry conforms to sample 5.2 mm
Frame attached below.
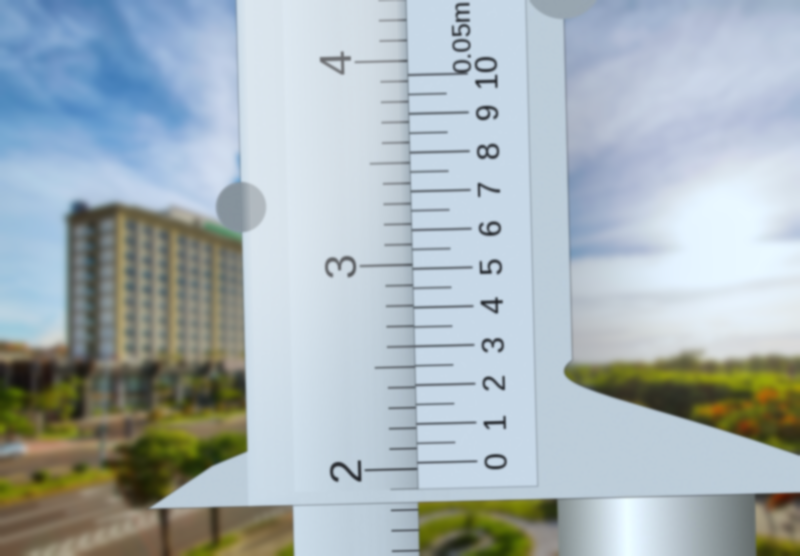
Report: 20.3 mm
